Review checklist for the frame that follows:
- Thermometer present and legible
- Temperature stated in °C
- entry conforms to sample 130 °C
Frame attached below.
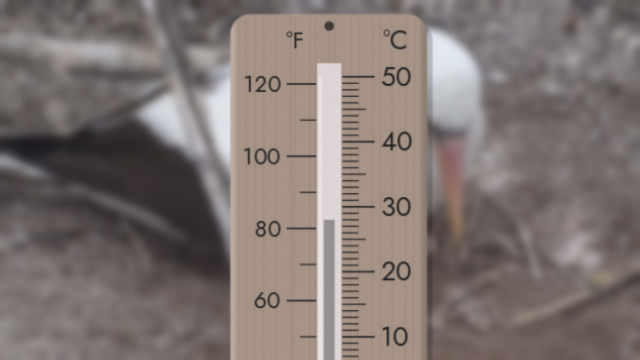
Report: 28 °C
